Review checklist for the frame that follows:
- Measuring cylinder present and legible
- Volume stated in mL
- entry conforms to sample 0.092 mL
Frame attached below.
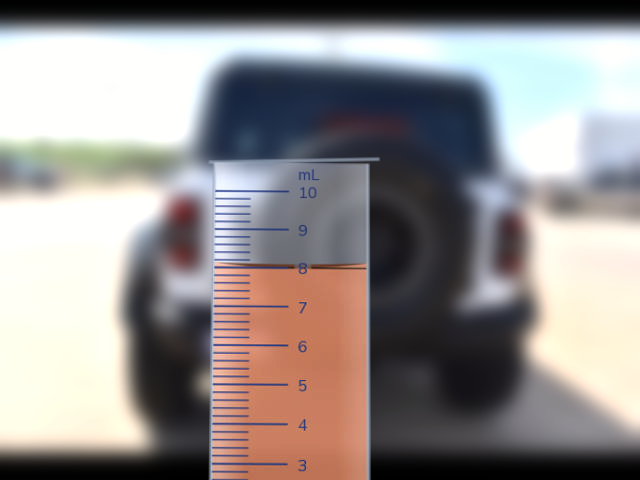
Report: 8 mL
